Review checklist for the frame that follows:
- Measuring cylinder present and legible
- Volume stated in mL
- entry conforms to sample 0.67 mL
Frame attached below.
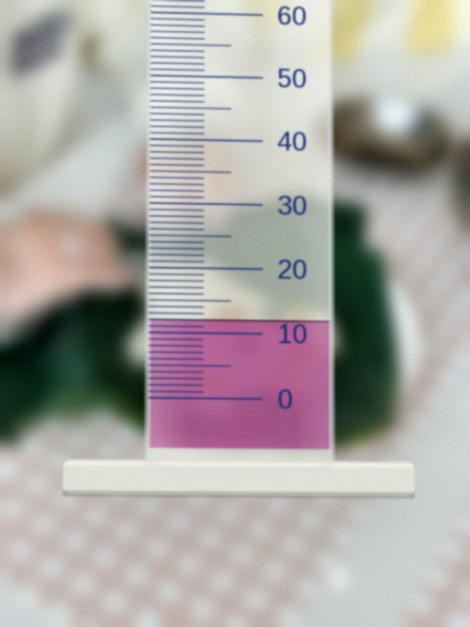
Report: 12 mL
